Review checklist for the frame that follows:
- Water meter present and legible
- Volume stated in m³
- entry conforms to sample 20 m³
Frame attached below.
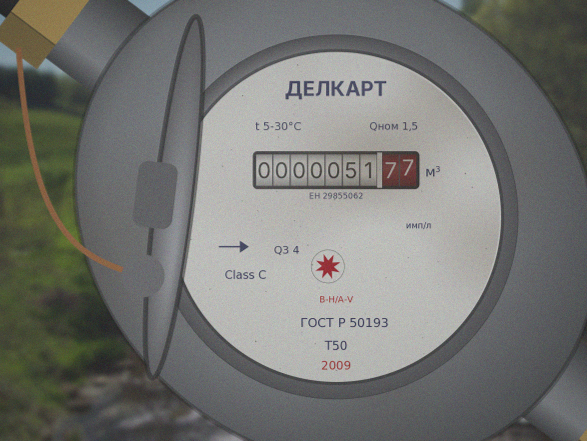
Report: 51.77 m³
